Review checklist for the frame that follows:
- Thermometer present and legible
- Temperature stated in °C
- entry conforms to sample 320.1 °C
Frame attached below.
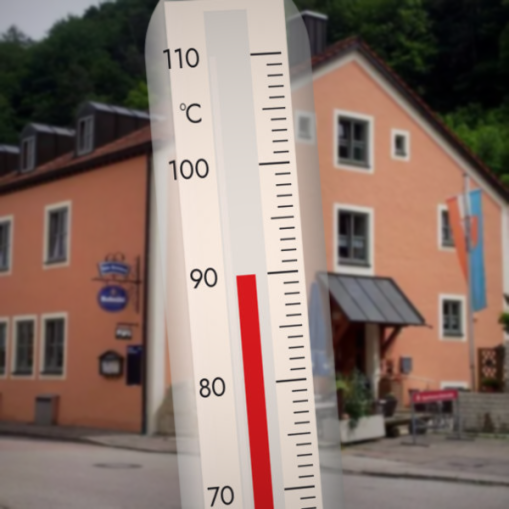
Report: 90 °C
